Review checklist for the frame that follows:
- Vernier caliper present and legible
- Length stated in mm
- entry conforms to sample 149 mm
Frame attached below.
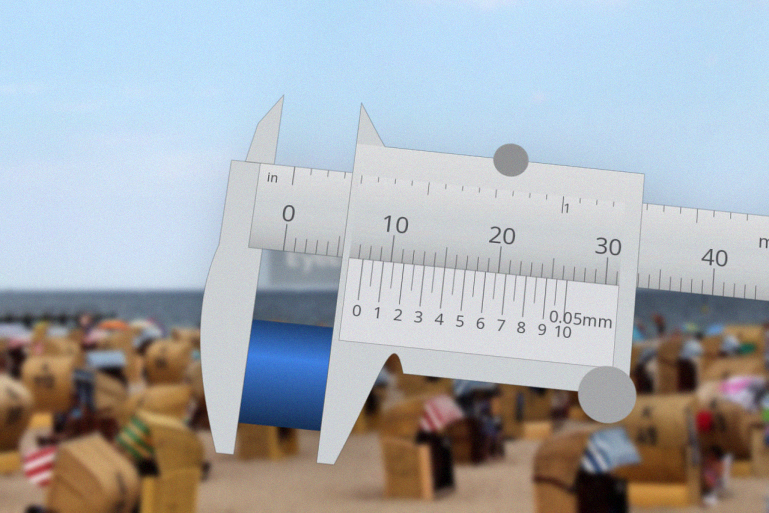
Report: 7.4 mm
